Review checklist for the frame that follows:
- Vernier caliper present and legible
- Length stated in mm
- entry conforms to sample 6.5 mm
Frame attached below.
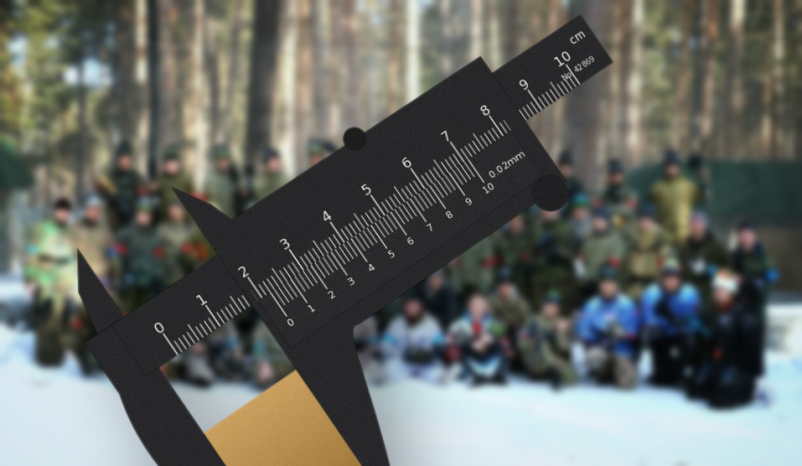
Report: 22.0 mm
